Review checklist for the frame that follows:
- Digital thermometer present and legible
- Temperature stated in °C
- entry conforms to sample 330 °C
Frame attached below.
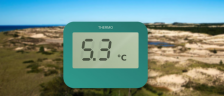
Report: 5.3 °C
